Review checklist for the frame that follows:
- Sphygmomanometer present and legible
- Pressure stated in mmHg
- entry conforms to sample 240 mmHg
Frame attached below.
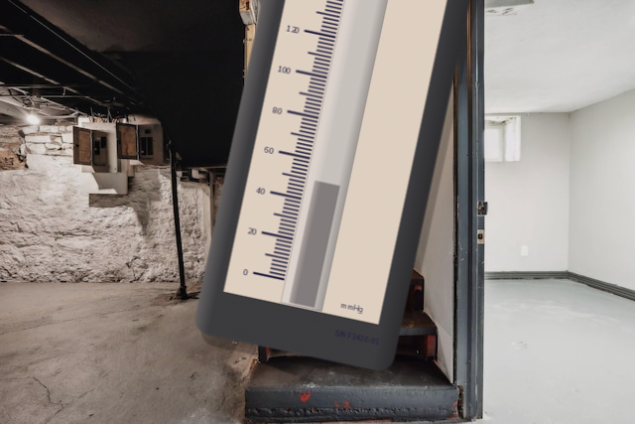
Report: 50 mmHg
